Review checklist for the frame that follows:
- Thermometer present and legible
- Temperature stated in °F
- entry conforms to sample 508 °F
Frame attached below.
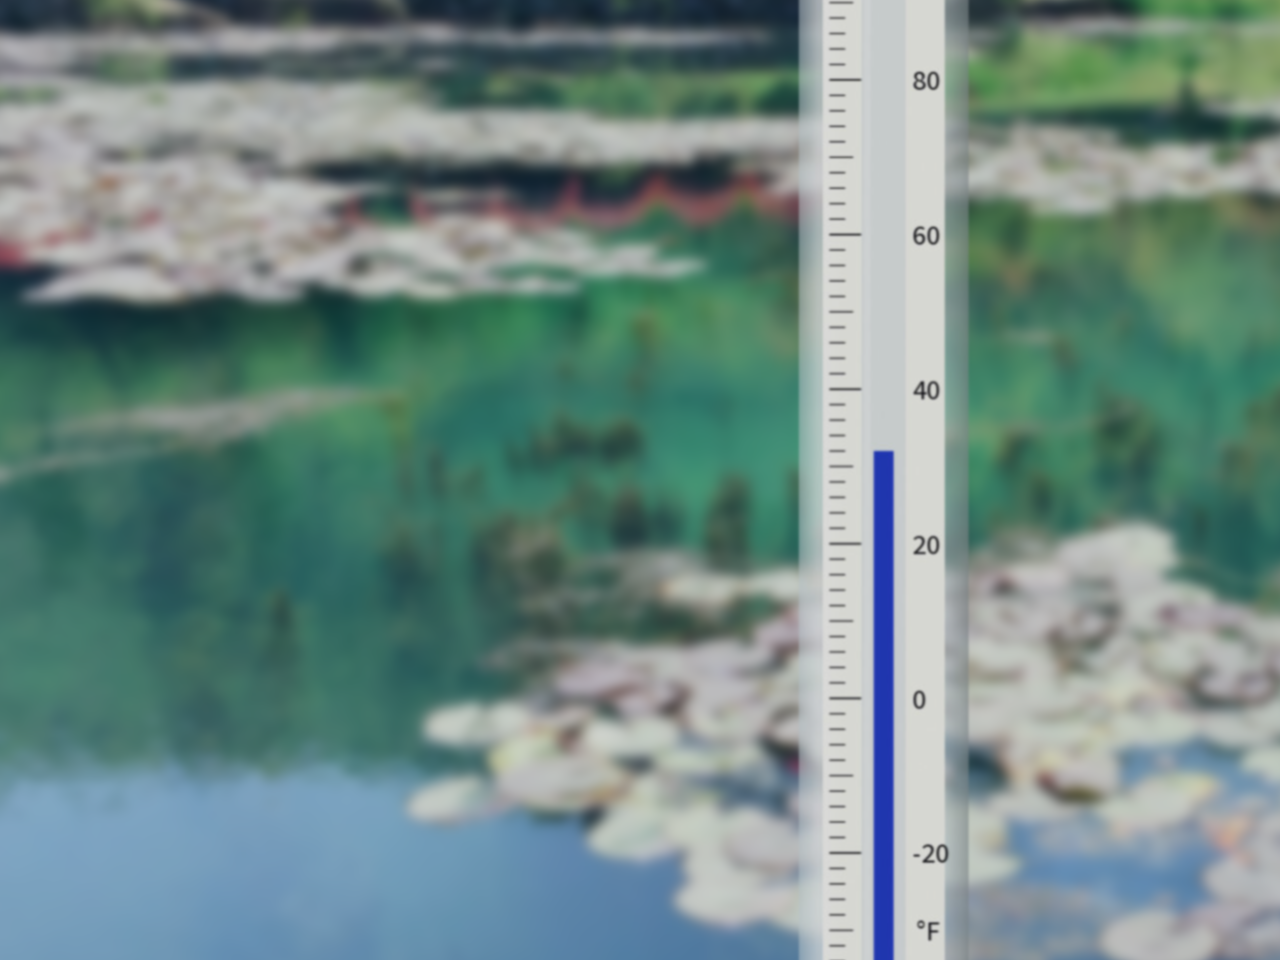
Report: 32 °F
